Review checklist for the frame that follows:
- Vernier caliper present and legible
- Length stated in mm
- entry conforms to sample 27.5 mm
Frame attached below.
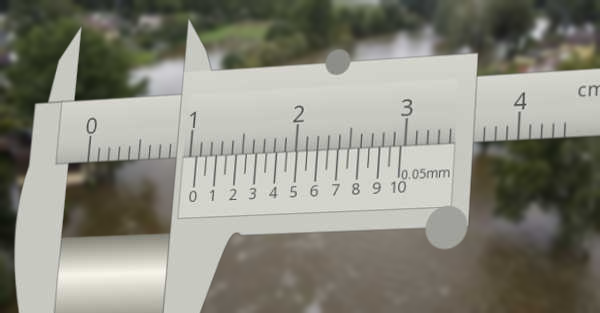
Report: 10.6 mm
